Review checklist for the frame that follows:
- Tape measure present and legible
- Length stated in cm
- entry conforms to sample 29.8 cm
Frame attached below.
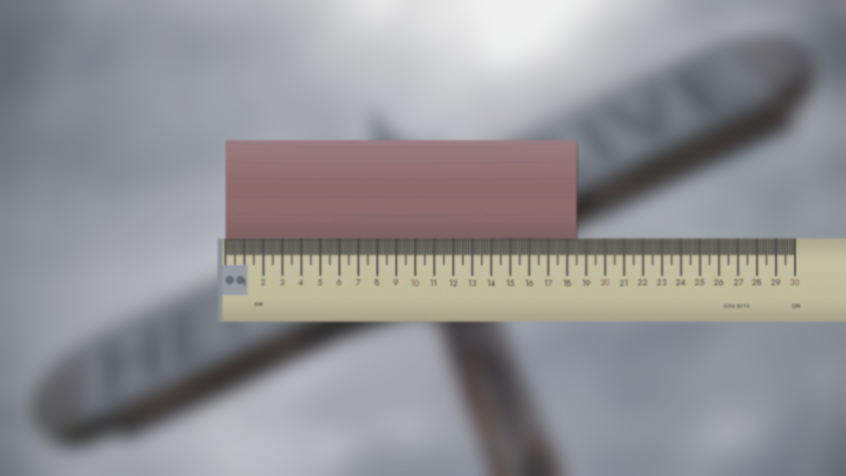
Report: 18.5 cm
